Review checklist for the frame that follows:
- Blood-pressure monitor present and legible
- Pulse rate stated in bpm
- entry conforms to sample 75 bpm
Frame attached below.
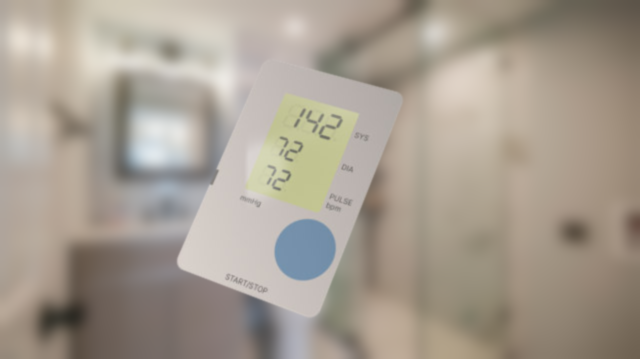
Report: 72 bpm
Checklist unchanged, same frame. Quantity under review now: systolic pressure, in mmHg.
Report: 142 mmHg
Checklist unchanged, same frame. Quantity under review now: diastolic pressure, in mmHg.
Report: 72 mmHg
